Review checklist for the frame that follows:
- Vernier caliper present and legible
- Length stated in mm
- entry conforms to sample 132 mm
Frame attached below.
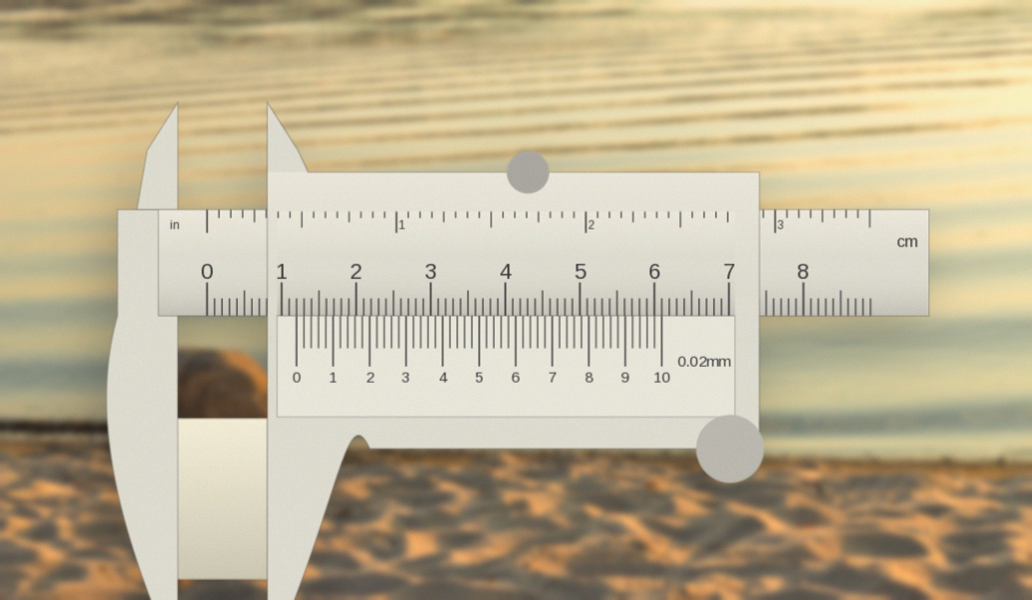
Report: 12.0 mm
